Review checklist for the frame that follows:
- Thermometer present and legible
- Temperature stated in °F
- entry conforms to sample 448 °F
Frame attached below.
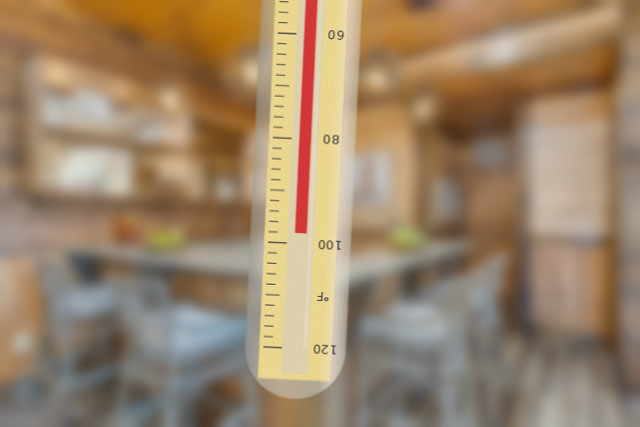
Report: 98 °F
